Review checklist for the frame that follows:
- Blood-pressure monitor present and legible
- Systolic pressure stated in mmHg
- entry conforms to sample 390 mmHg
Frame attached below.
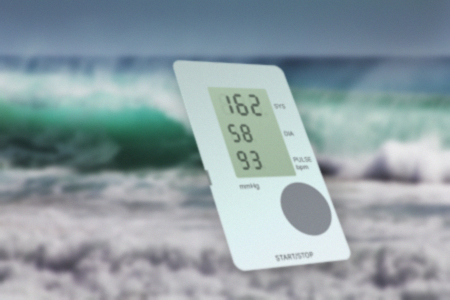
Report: 162 mmHg
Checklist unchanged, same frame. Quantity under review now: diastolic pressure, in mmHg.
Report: 58 mmHg
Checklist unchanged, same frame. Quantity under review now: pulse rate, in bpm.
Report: 93 bpm
